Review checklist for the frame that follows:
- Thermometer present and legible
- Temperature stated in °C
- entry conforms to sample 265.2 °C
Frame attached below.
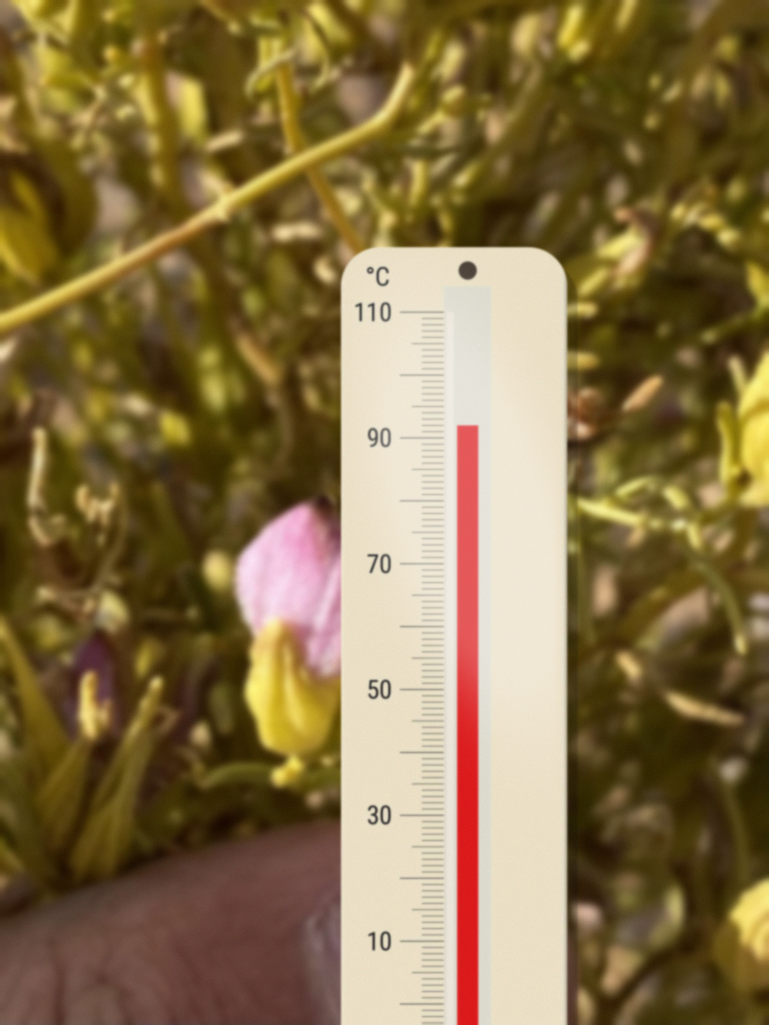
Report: 92 °C
